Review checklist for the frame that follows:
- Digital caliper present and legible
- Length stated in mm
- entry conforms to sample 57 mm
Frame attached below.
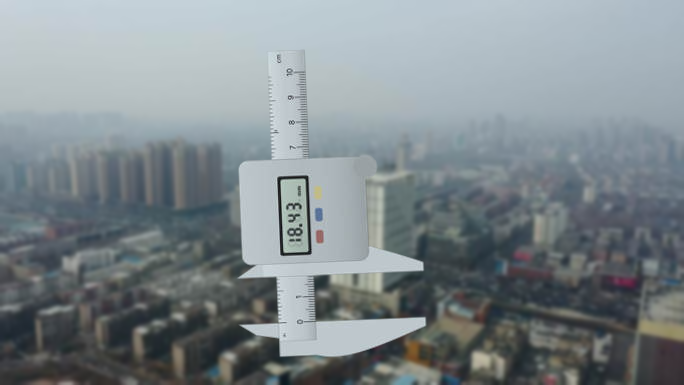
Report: 18.43 mm
